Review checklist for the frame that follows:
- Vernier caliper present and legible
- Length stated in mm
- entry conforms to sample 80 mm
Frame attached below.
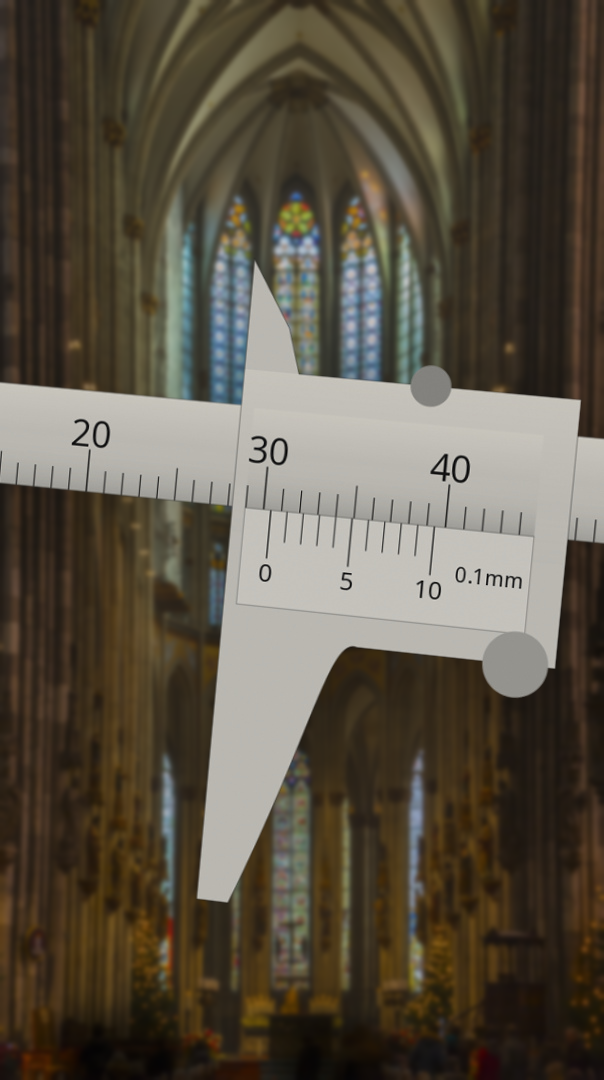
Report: 30.4 mm
